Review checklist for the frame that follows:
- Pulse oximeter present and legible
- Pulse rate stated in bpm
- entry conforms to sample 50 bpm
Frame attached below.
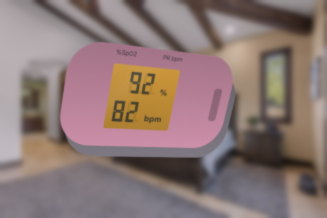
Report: 82 bpm
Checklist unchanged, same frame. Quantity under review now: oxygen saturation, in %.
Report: 92 %
